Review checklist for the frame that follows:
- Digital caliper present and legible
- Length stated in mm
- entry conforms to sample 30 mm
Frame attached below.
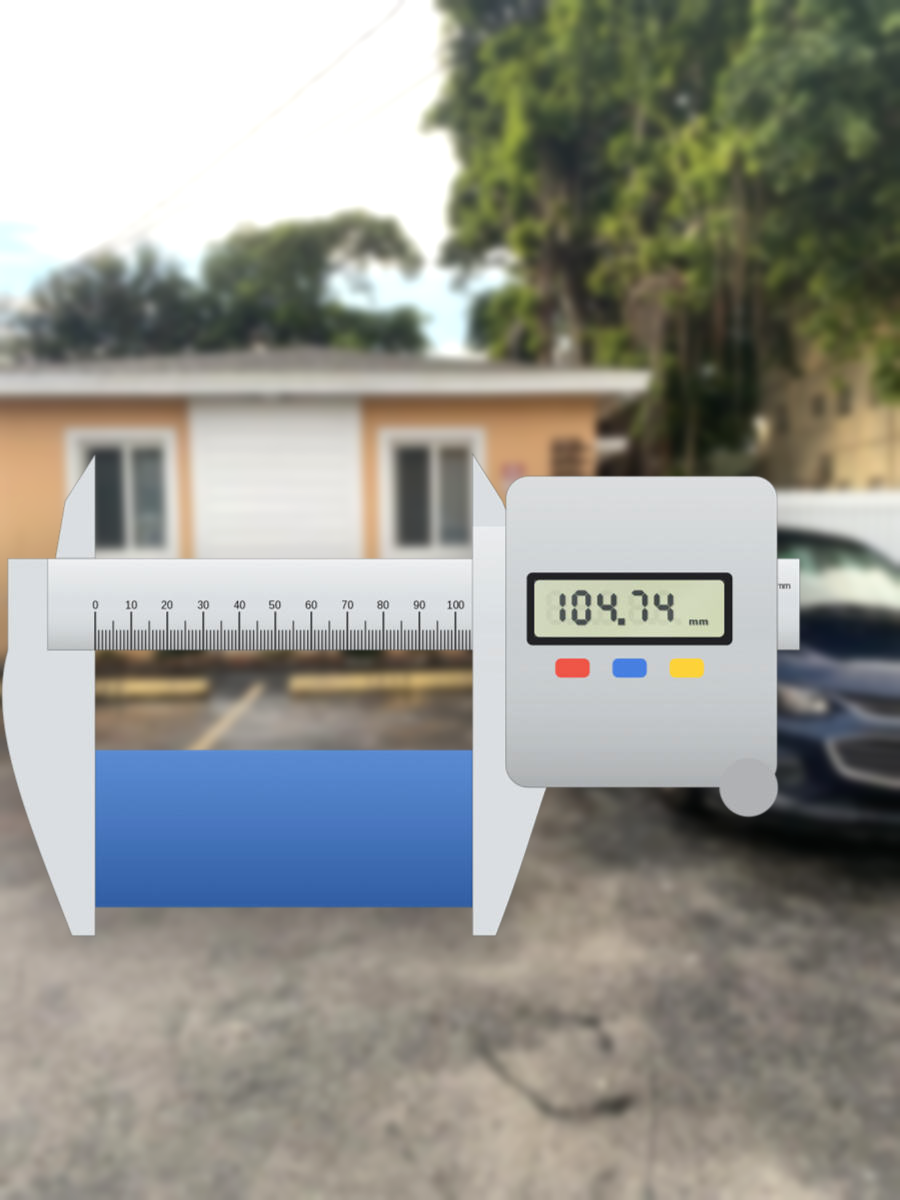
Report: 104.74 mm
